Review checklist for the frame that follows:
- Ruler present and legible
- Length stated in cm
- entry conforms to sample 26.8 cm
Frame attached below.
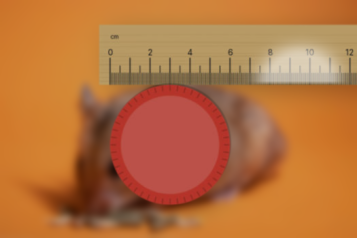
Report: 6 cm
